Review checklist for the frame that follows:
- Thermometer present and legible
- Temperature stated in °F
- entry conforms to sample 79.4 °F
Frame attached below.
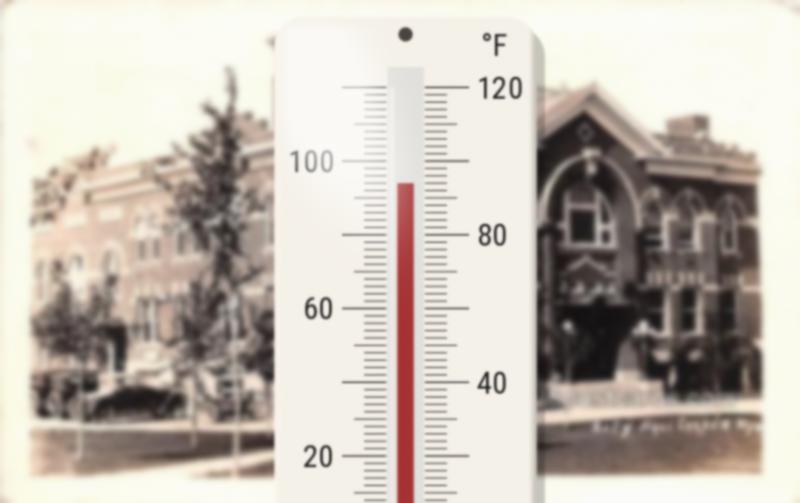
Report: 94 °F
